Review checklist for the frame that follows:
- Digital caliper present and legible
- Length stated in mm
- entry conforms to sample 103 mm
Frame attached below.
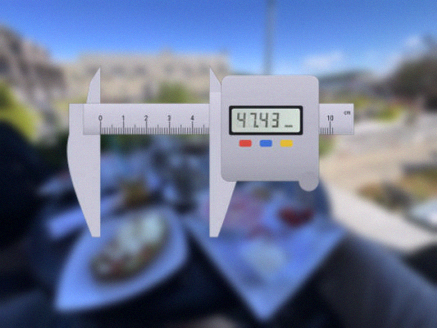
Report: 47.43 mm
